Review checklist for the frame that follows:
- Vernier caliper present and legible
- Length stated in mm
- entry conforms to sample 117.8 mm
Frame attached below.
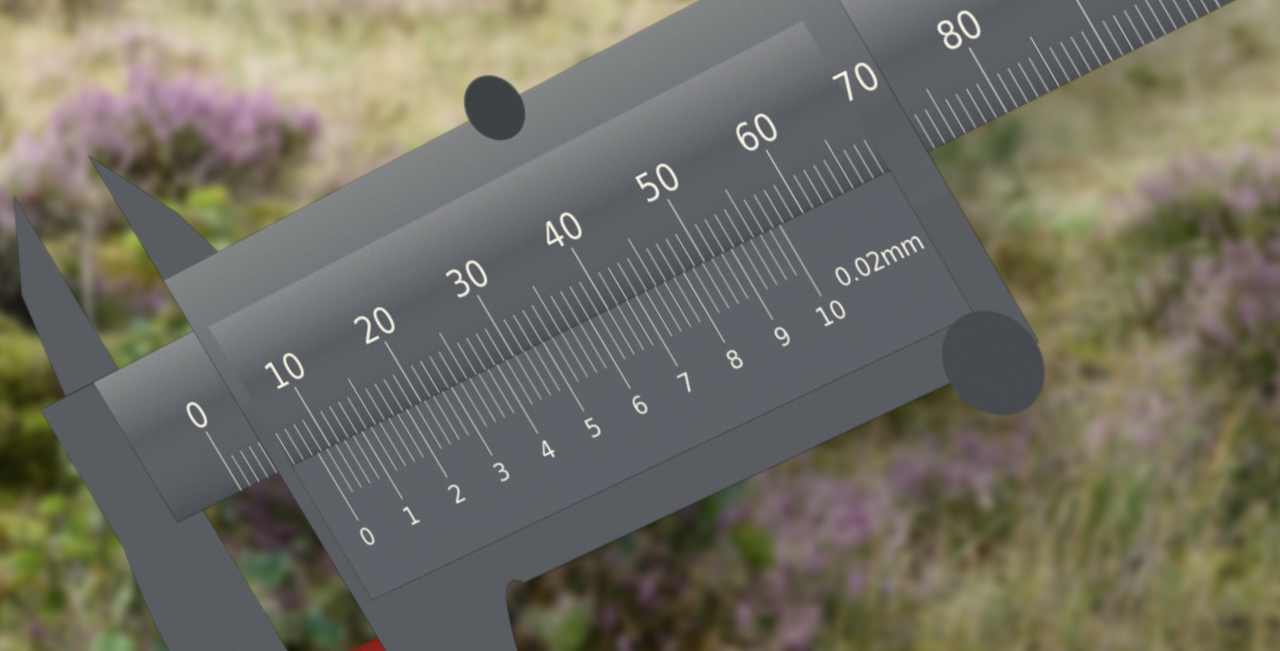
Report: 8.6 mm
